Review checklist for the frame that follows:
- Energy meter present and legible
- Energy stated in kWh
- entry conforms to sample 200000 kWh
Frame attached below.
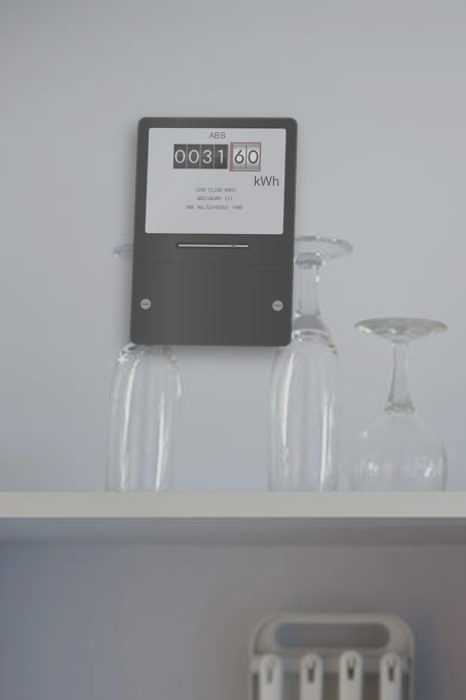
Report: 31.60 kWh
